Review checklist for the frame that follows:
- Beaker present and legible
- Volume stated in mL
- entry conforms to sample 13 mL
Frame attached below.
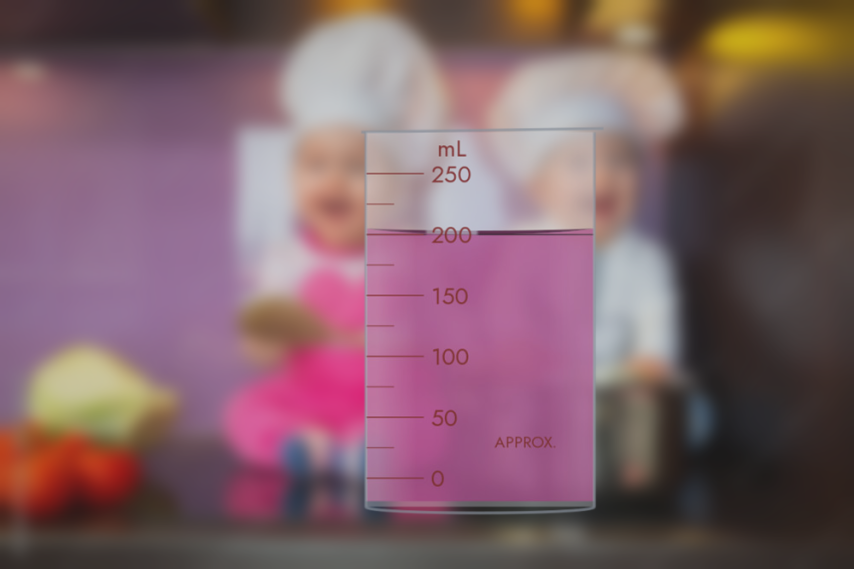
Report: 200 mL
